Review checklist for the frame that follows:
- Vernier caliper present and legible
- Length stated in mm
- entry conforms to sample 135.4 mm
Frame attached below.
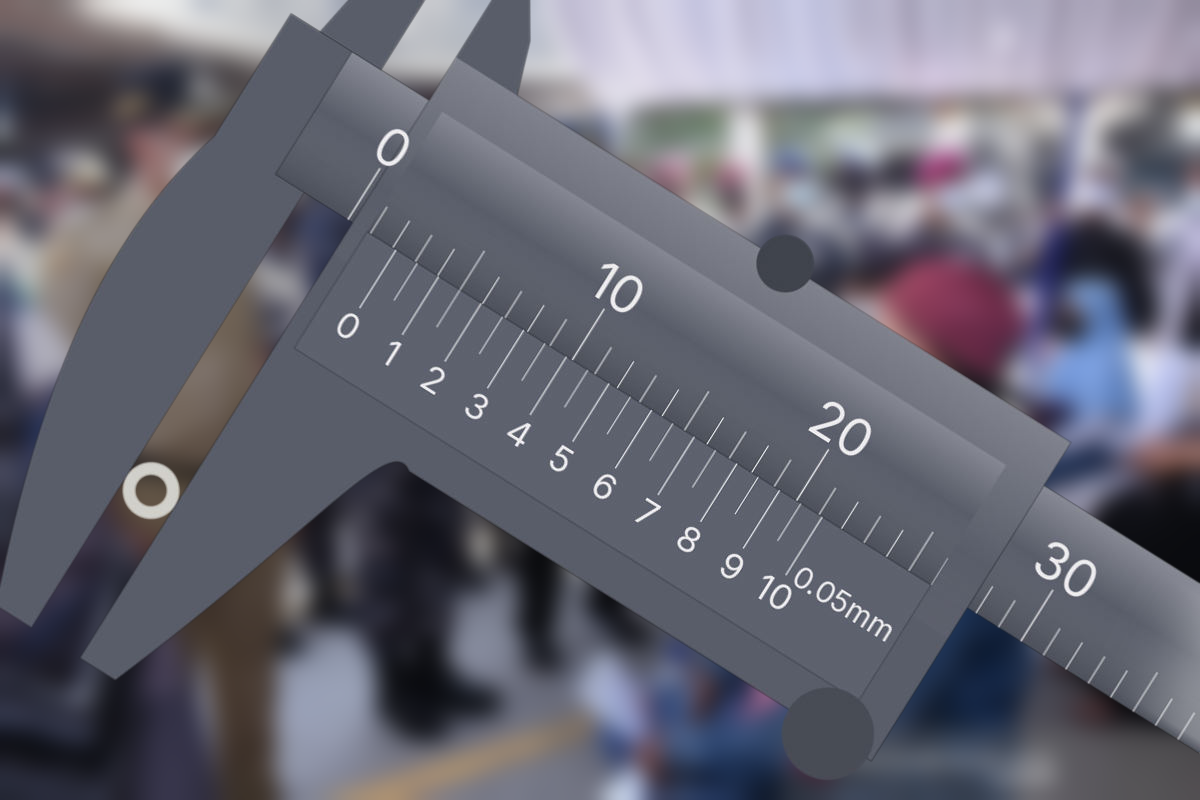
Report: 2.15 mm
